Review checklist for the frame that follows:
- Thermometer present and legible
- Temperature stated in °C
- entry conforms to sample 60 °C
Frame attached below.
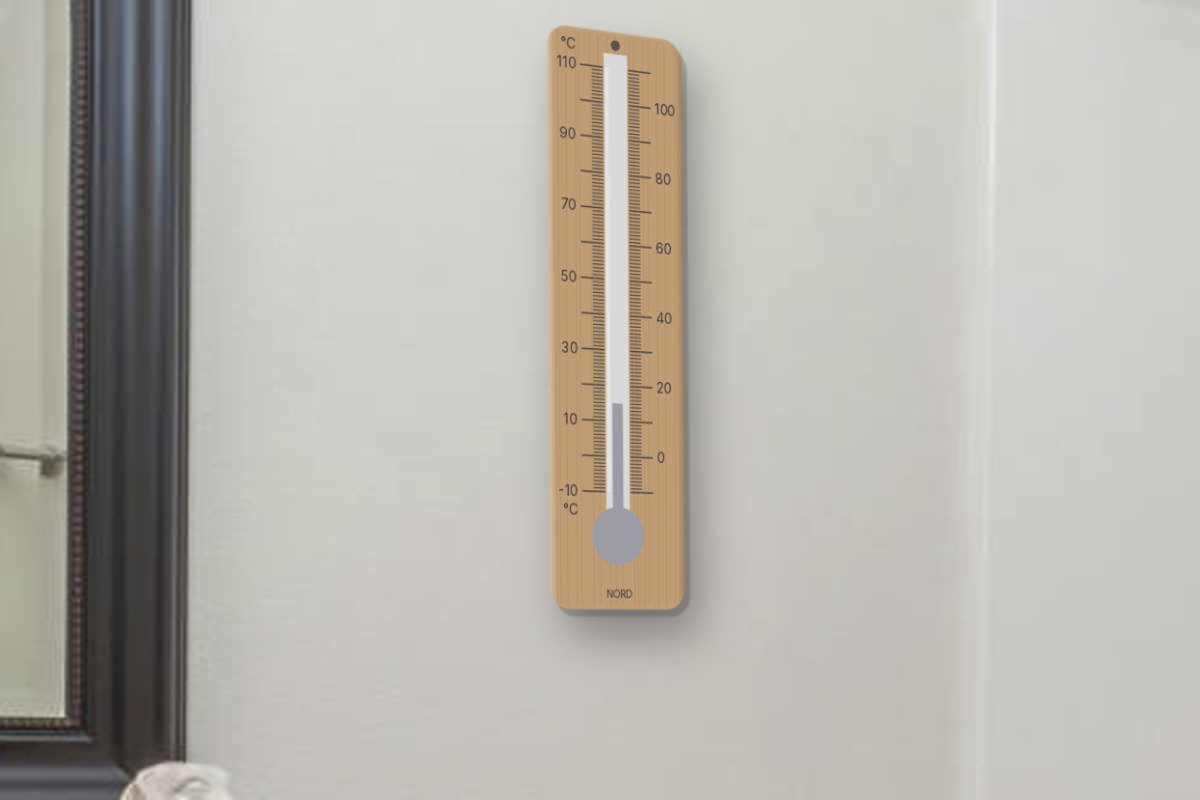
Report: 15 °C
